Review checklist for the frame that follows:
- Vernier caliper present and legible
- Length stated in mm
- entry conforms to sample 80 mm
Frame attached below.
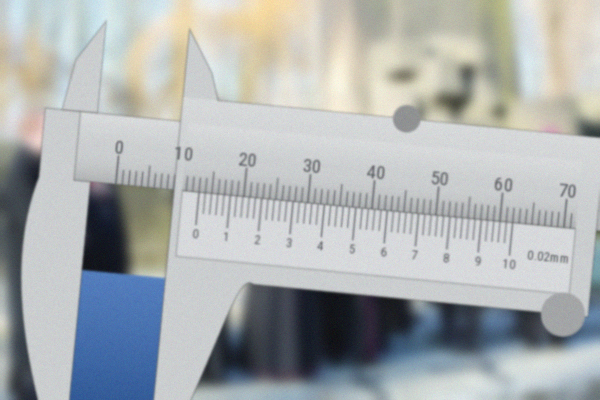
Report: 13.0 mm
